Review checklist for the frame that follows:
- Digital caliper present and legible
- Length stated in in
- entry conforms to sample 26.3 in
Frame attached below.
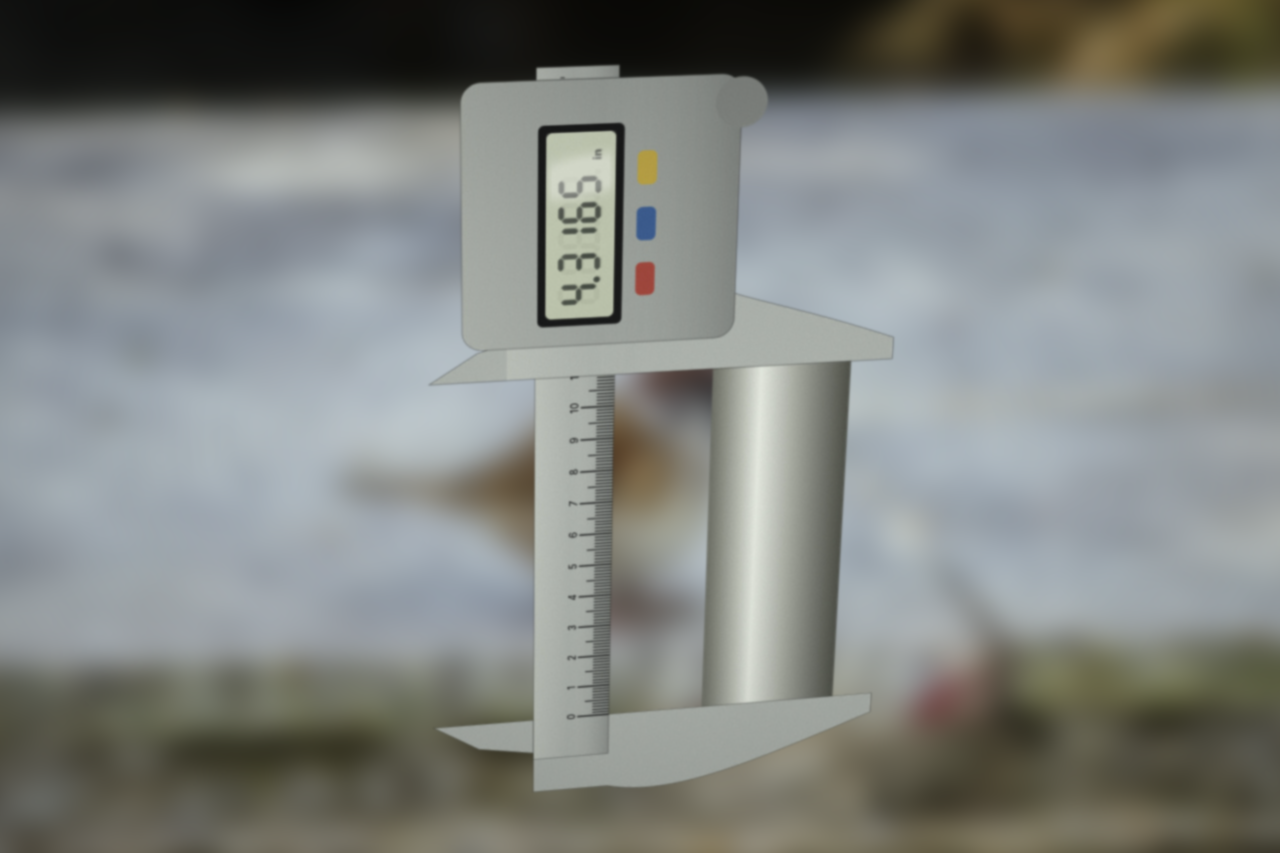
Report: 4.3165 in
